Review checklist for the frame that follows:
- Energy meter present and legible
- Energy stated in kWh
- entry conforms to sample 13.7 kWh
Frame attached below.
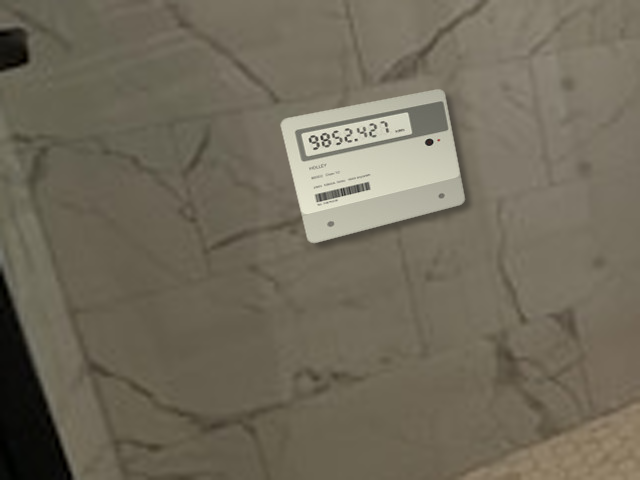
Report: 9852.427 kWh
